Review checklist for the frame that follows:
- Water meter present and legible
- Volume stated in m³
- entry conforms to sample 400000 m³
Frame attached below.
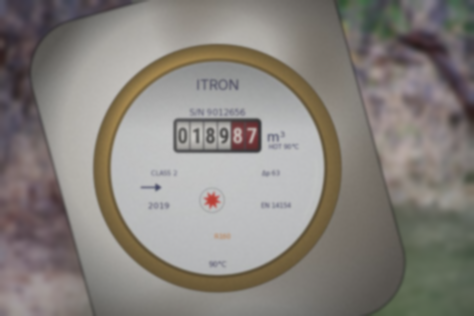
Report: 189.87 m³
